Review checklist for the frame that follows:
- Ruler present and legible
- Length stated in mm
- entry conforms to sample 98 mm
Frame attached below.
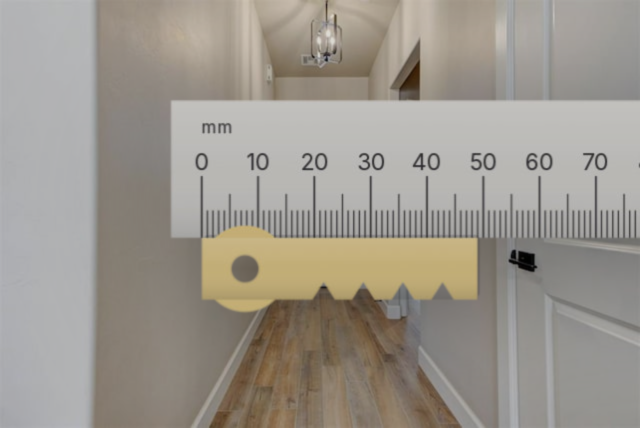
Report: 49 mm
